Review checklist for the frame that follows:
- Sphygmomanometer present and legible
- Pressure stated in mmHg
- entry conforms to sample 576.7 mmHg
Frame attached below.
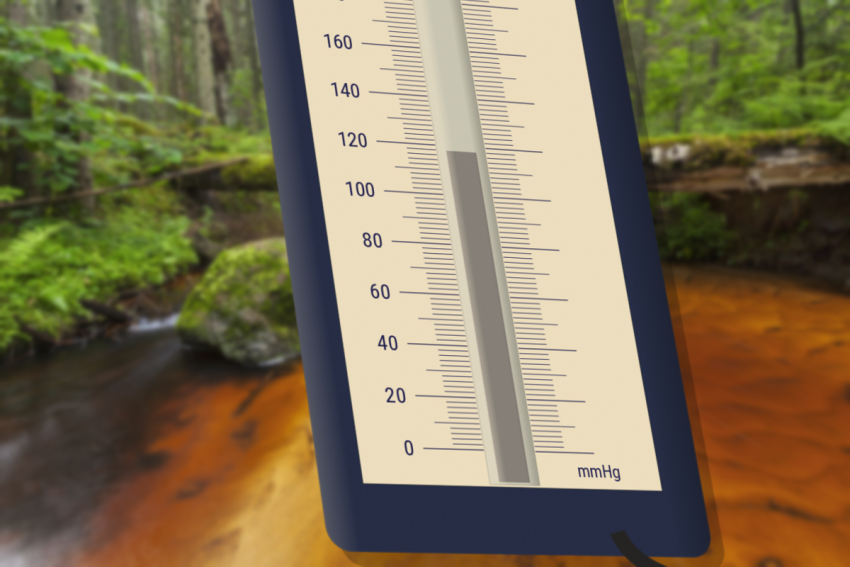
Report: 118 mmHg
